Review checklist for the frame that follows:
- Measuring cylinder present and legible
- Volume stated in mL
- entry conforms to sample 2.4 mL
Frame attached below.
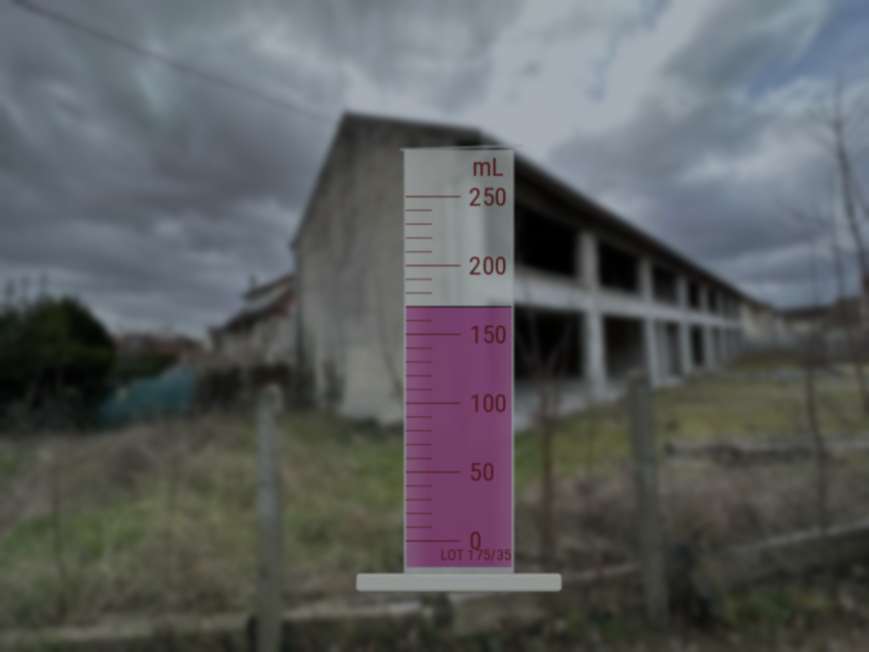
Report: 170 mL
